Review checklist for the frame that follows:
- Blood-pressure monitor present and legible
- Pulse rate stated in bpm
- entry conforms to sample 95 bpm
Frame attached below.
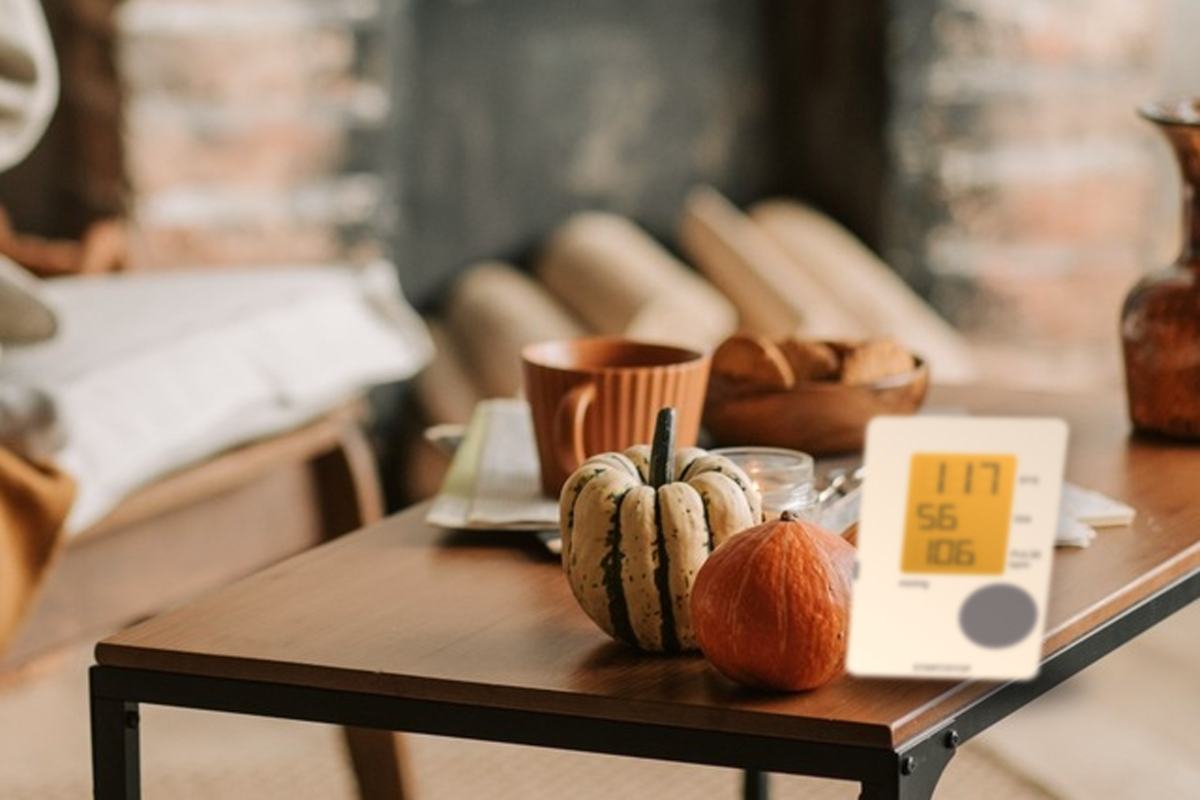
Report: 106 bpm
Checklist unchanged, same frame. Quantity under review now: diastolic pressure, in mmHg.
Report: 56 mmHg
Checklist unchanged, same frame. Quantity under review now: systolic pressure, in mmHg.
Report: 117 mmHg
